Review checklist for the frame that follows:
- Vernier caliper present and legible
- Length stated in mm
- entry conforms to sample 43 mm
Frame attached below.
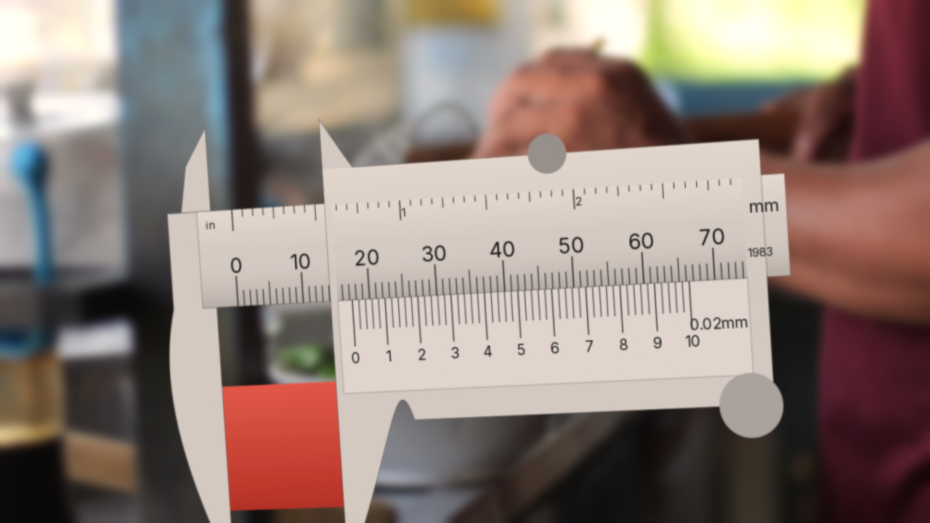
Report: 17.4 mm
